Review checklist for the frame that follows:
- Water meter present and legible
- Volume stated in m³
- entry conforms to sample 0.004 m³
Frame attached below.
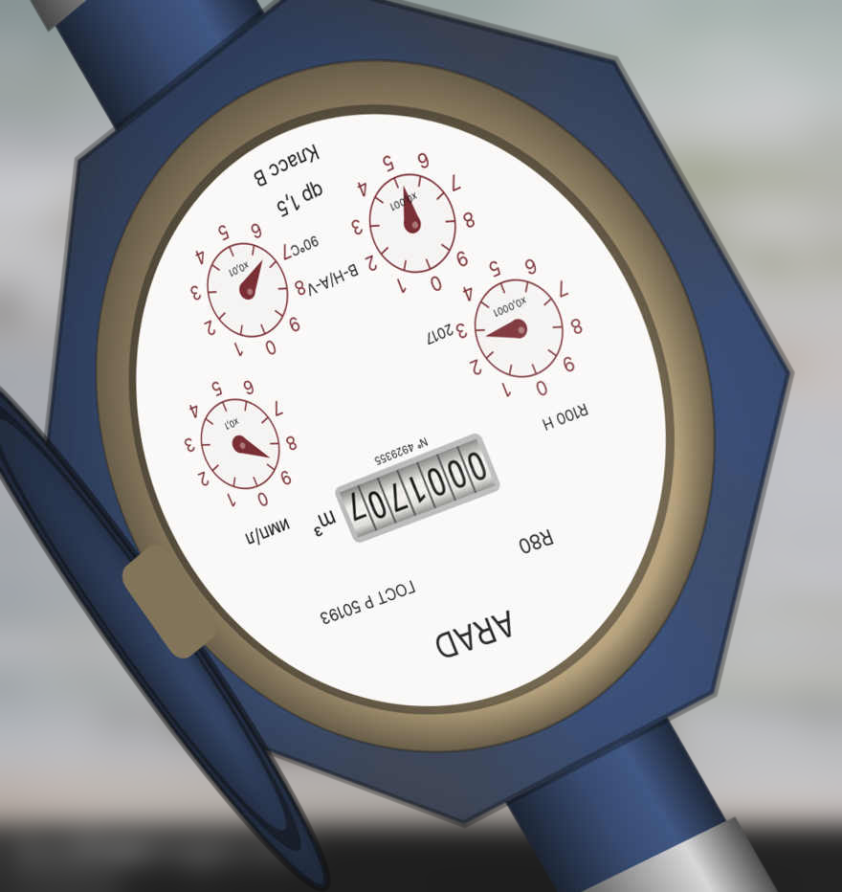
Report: 1706.8652 m³
